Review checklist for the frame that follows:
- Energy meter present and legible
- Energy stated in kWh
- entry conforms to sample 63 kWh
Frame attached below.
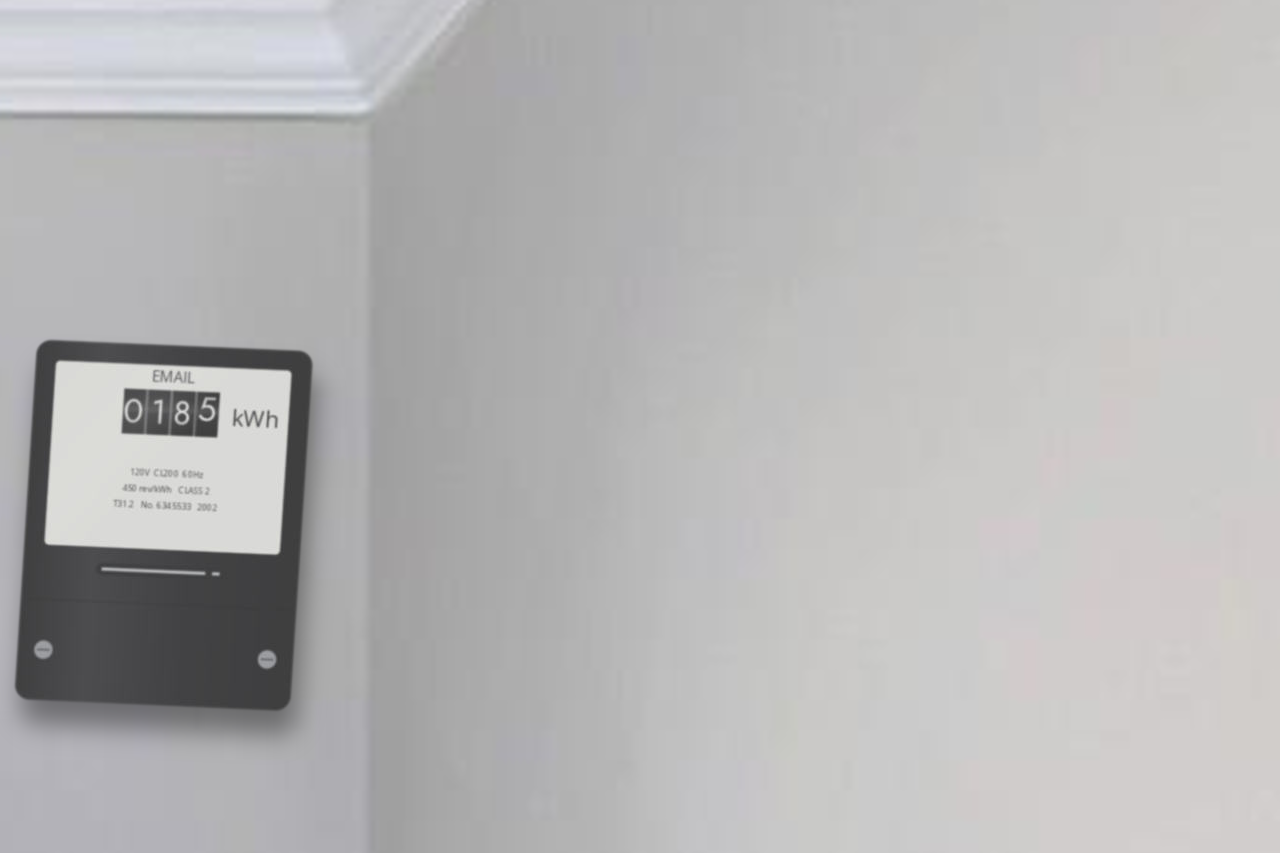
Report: 185 kWh
